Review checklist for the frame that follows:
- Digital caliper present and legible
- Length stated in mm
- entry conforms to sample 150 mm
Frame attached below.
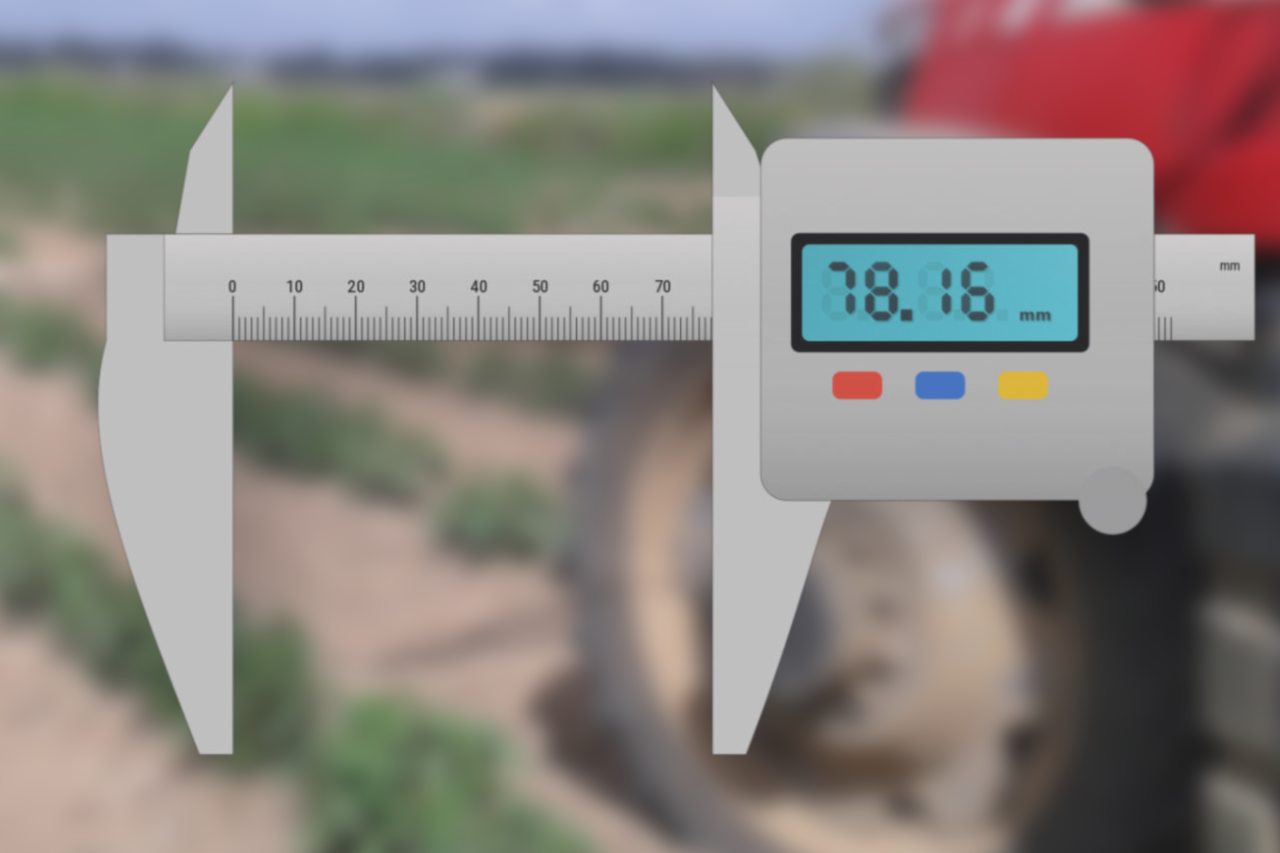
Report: 78.16 mm
